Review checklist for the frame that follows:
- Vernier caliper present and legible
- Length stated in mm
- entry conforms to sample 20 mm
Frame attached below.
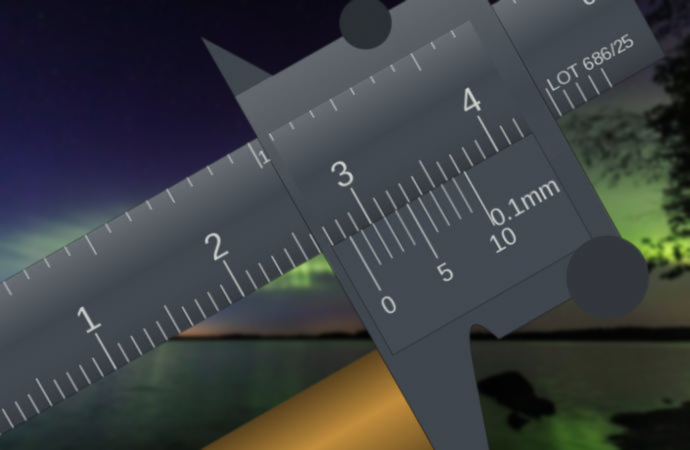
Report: 28.3 mm
